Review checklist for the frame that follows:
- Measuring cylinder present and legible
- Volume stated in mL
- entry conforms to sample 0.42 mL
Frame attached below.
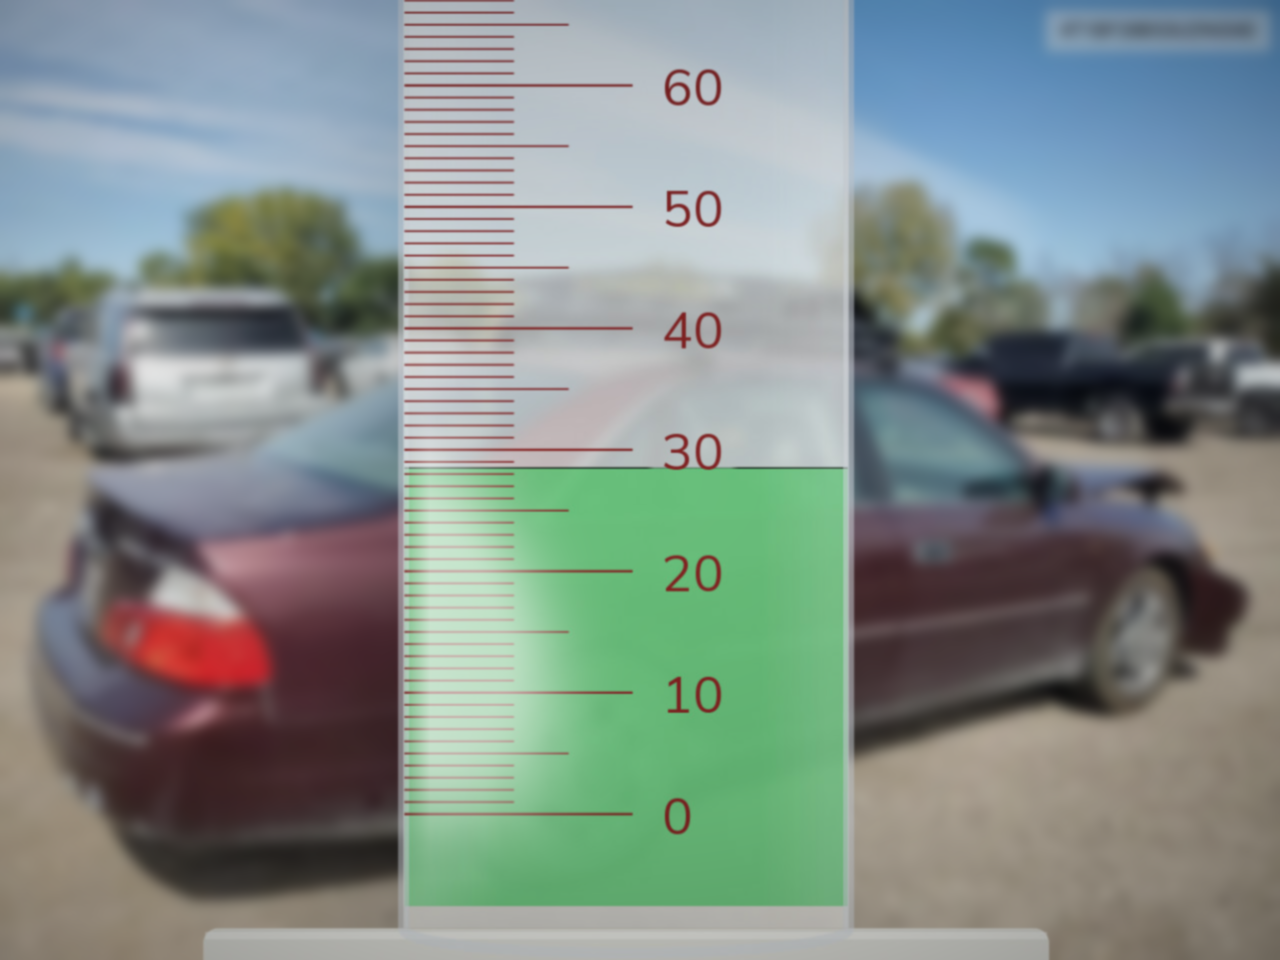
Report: 28.5 mL
